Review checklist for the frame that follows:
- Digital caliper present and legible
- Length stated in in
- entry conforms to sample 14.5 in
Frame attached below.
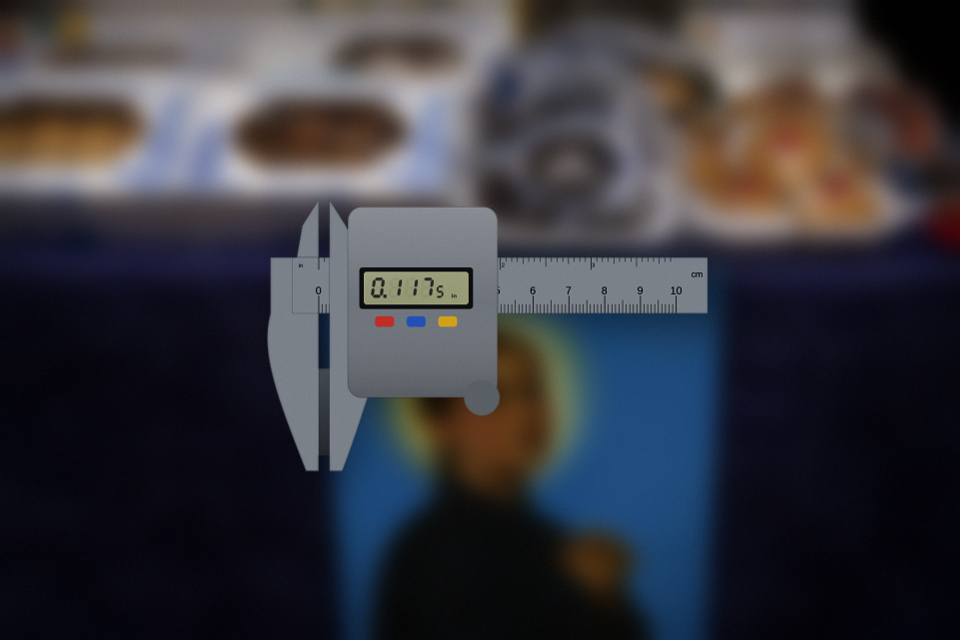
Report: 0.1175 in
